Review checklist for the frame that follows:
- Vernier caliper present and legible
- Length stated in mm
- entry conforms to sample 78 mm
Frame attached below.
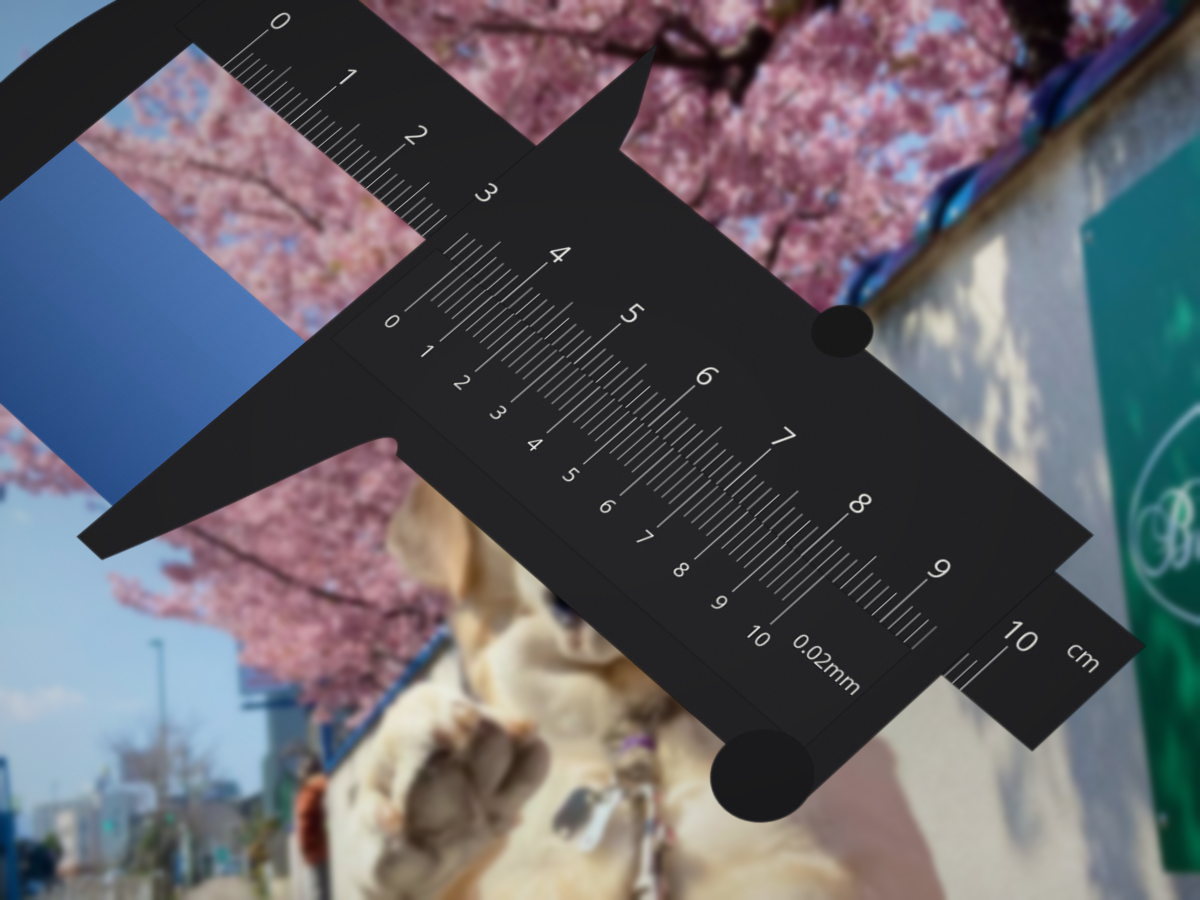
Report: 34.0 mm
